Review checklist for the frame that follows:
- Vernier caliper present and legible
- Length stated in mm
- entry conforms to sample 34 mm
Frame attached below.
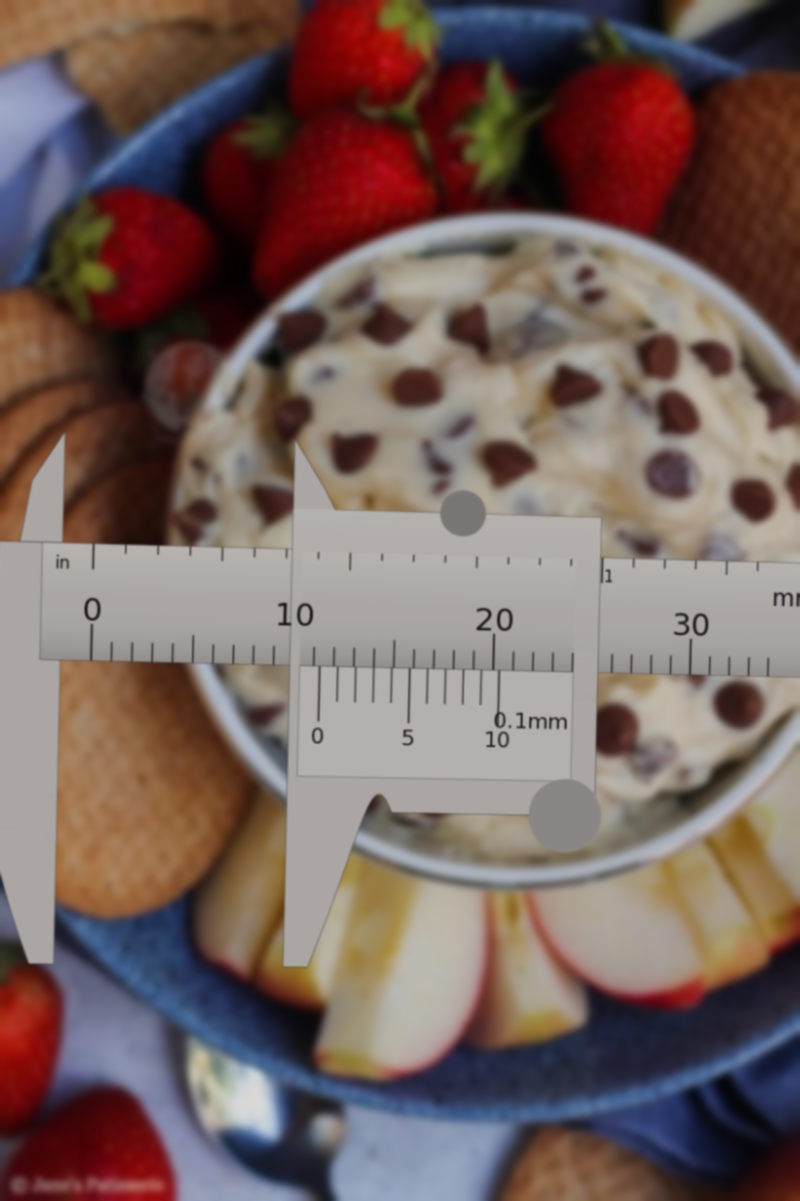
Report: 11.3 mm
